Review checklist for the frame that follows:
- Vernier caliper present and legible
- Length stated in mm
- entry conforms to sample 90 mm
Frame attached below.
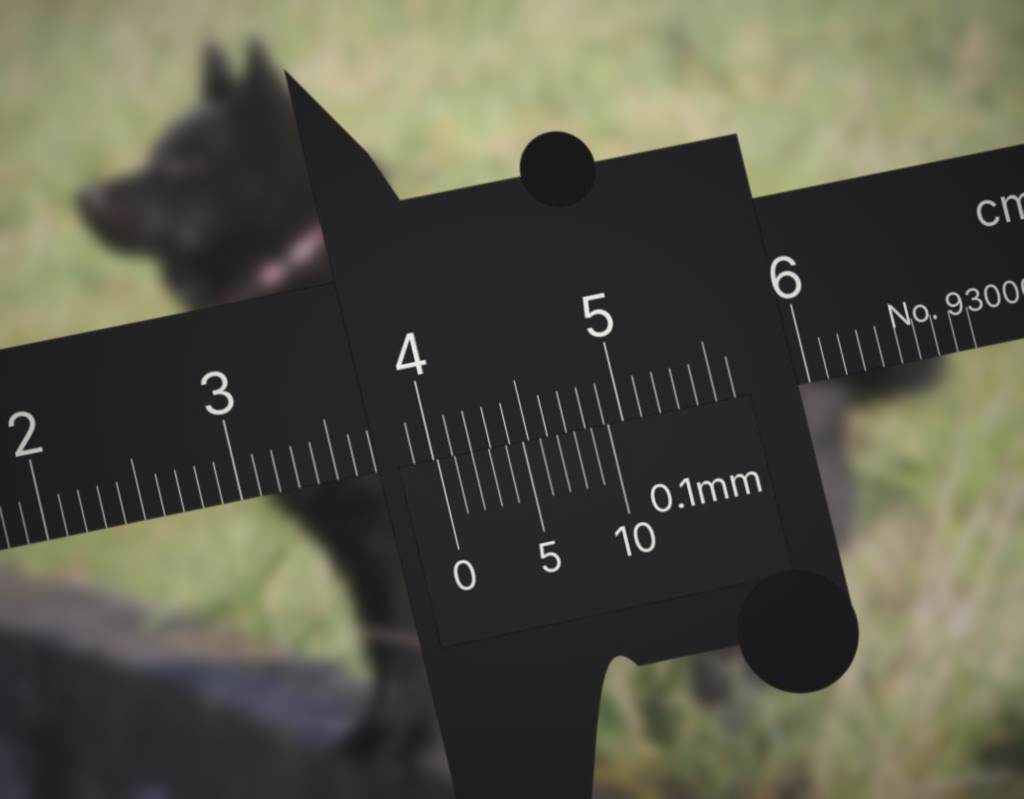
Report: 40.2 mm
